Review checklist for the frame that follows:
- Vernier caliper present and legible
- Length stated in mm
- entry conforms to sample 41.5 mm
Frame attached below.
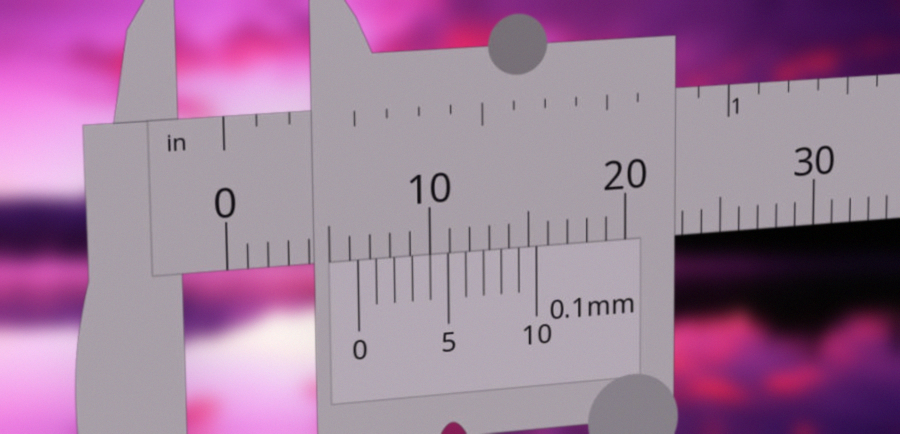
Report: 6.4 mm
